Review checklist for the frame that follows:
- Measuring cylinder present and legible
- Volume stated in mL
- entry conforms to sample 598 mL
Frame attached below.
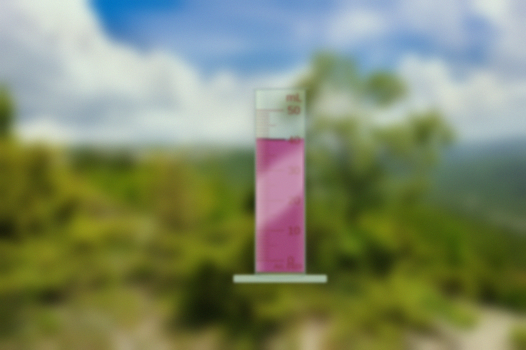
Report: 40 mL
